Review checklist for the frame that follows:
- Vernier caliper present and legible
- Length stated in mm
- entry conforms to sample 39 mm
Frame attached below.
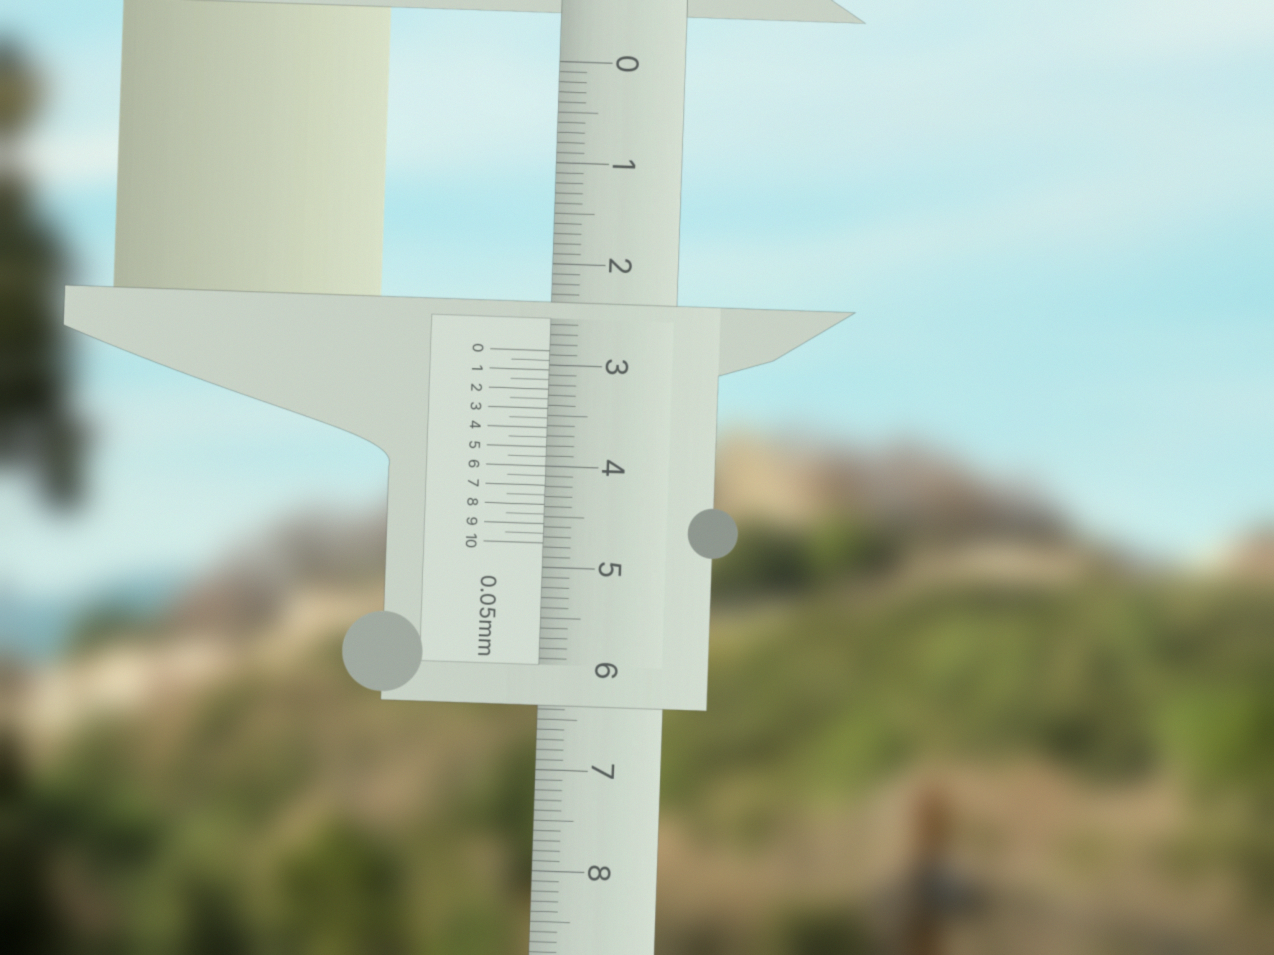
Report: 28.6 mm
